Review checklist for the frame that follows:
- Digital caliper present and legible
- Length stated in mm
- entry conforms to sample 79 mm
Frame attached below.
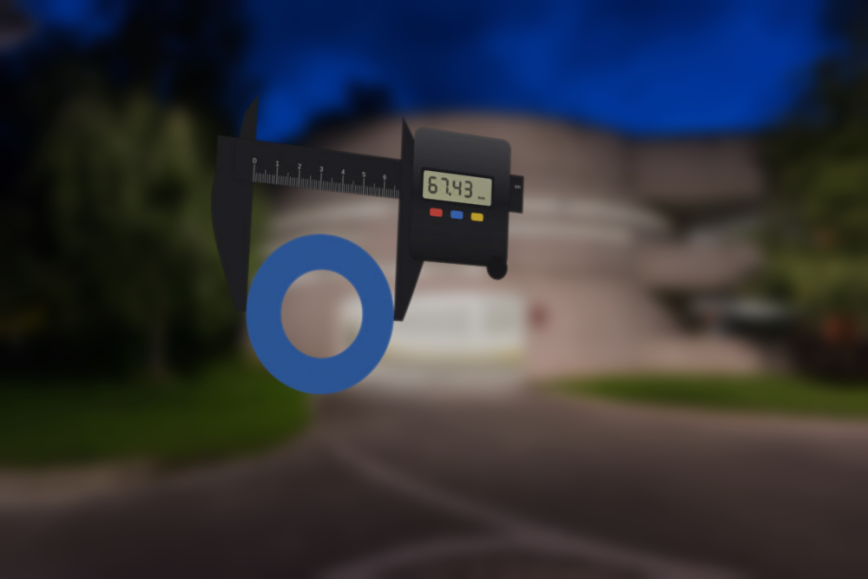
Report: 67.43 mm
